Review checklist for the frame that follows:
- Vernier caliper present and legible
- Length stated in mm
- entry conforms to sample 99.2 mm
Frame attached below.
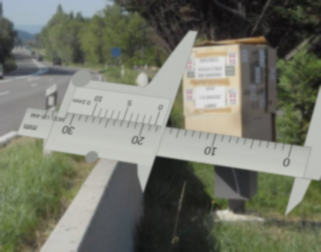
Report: 18.4 mm
